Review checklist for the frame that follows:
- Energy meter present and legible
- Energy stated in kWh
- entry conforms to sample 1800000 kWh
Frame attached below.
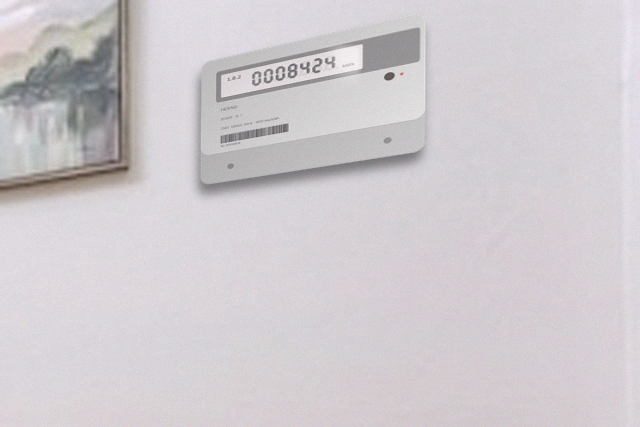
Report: 8424 kWh
